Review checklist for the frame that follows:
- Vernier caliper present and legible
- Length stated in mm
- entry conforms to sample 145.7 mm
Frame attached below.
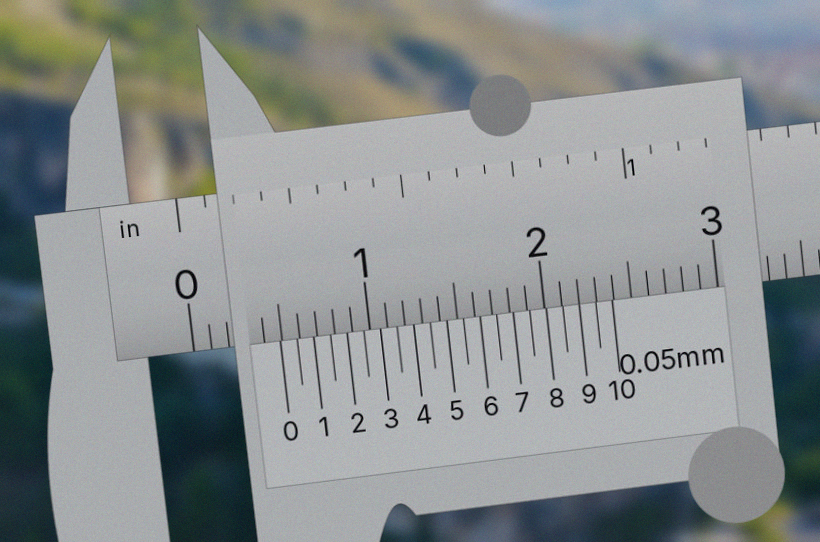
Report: 4.9 mm
